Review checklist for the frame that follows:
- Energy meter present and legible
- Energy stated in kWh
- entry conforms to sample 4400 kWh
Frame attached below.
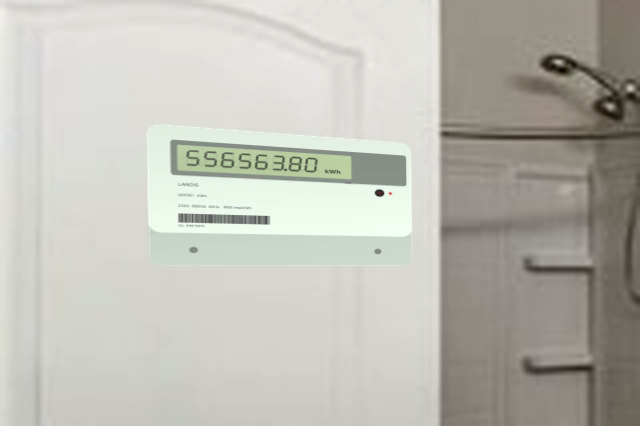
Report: 556563.80 kWh
